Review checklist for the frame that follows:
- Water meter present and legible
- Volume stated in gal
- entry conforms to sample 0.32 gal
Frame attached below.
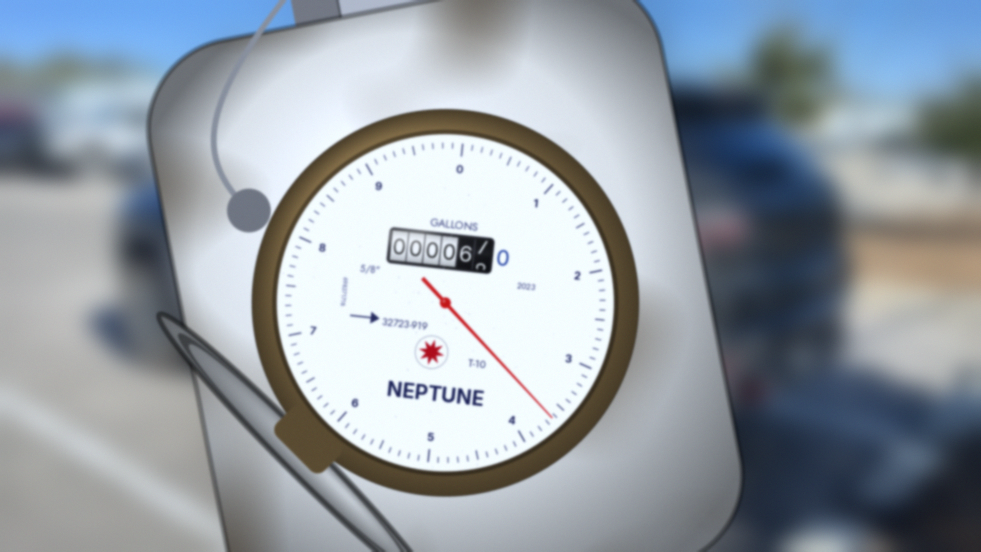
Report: 673.6 gal
